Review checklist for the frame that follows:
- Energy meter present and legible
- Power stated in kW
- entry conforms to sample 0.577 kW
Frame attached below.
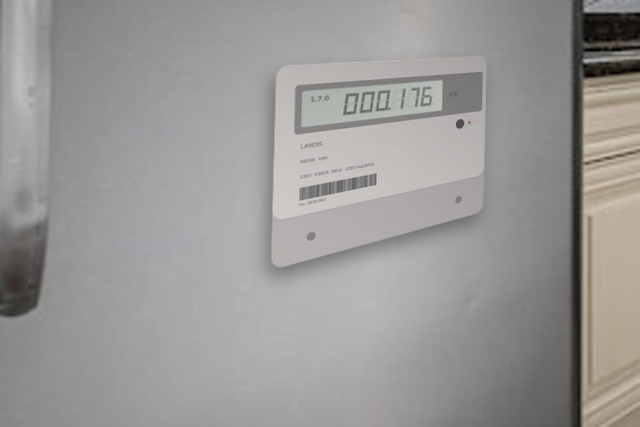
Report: 0.176 kW
